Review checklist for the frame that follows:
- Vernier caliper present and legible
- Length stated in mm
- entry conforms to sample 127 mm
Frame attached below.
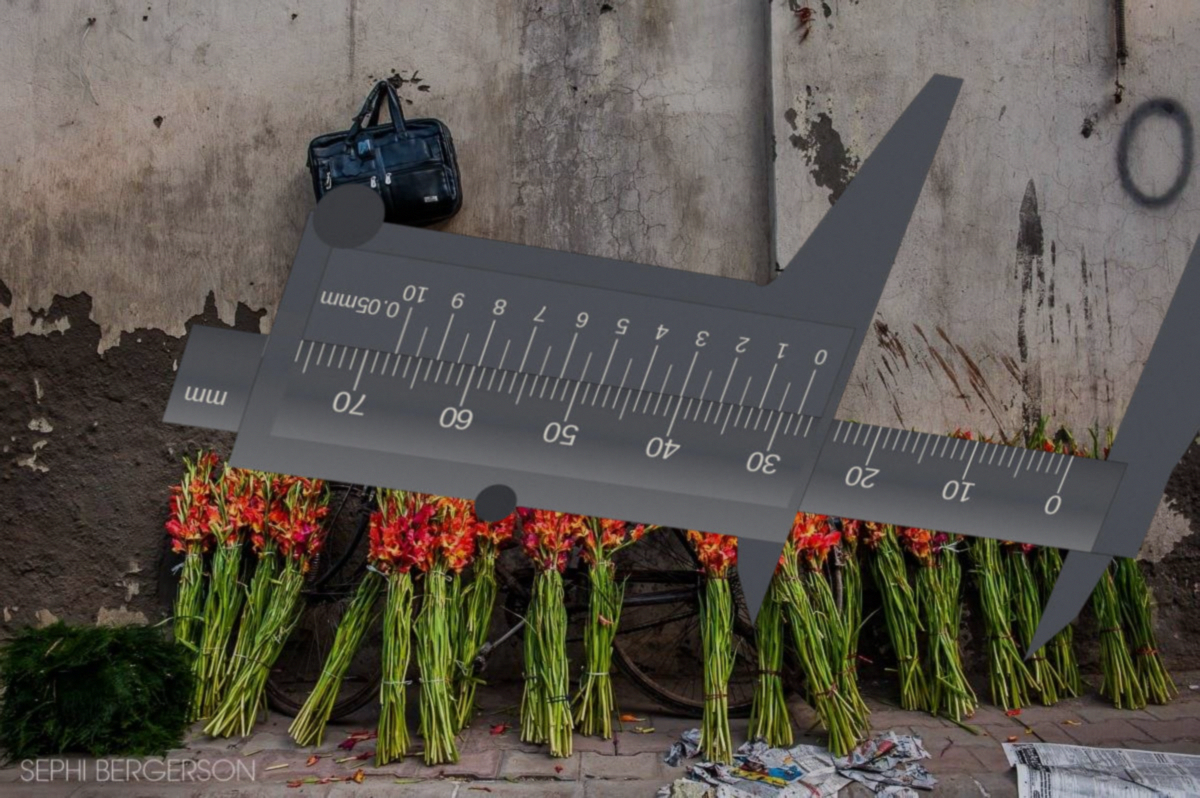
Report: 28.4 mm
